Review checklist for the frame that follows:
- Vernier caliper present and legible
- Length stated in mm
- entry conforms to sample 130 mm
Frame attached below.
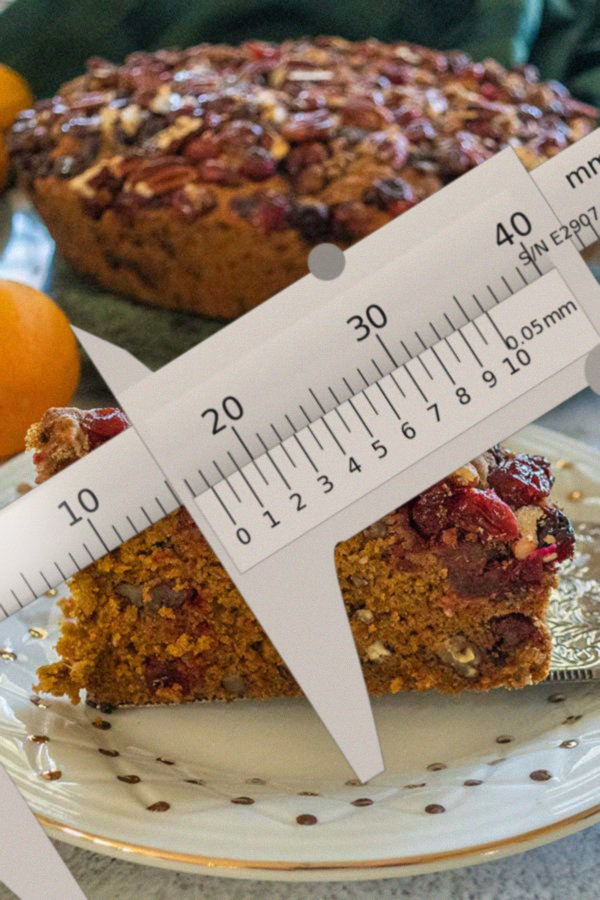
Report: 17.1 mm
